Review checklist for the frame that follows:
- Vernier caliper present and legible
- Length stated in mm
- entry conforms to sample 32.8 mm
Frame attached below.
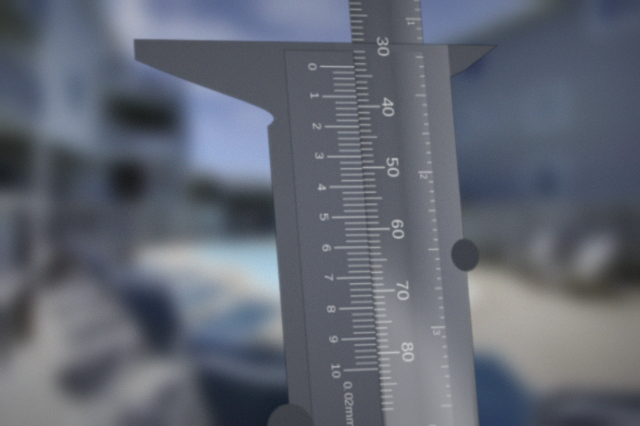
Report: 33.5 mm
